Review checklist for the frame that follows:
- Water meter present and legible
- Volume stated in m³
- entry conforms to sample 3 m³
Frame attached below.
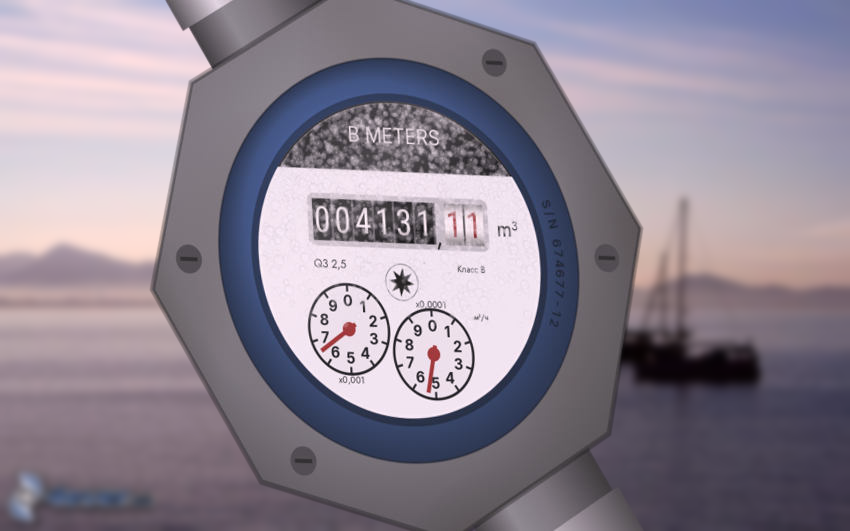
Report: 4131.1165 m³
